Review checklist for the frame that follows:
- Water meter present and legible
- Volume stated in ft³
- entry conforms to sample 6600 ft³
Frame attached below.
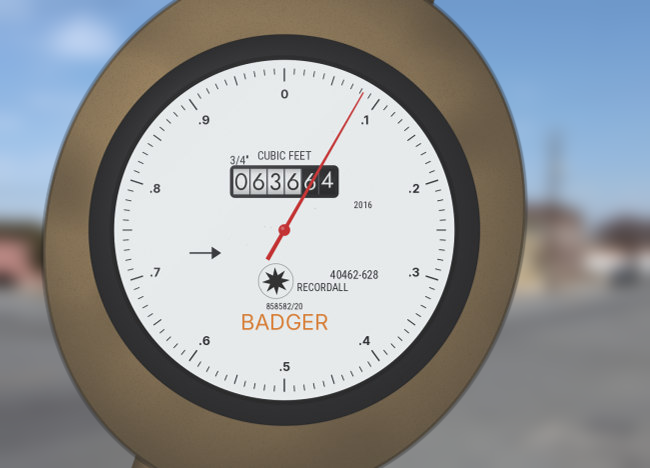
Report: 63664.08 ft³
